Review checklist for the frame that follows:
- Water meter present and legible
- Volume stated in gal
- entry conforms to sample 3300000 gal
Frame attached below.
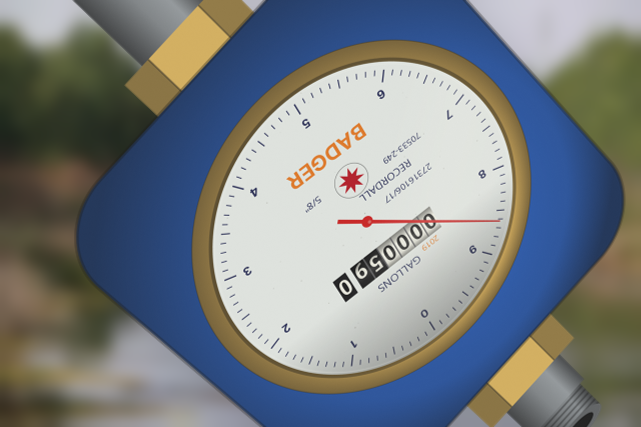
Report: 588.6 gal
